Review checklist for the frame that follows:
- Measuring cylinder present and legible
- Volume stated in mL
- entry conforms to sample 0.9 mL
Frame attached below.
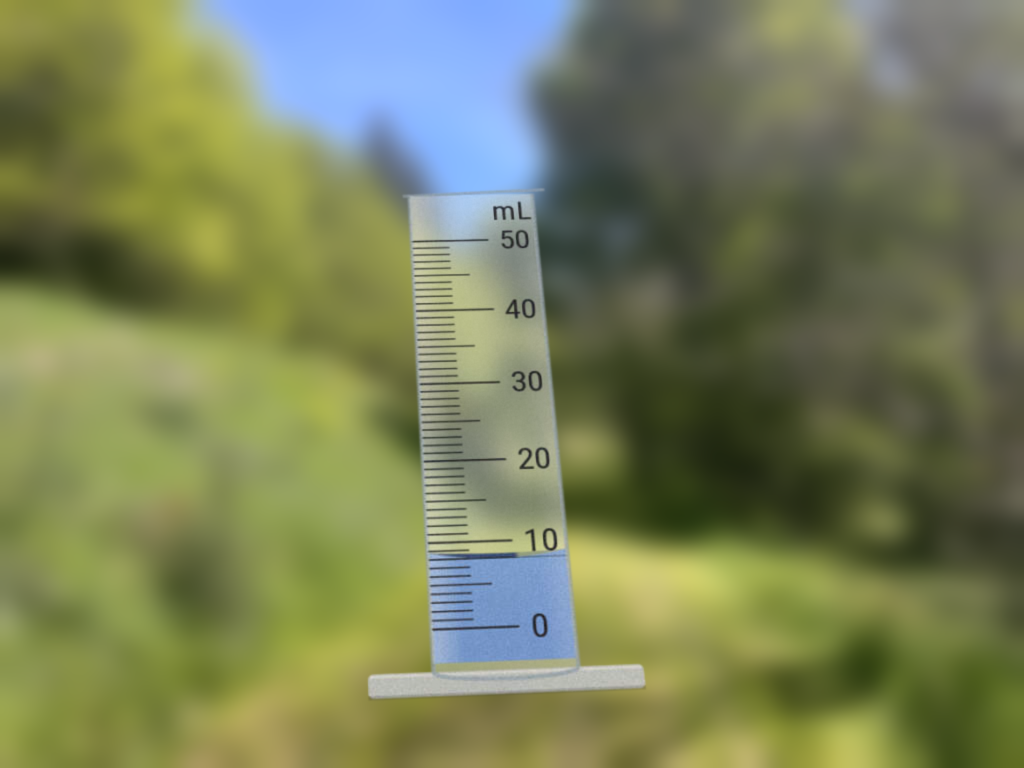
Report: 8 mL
